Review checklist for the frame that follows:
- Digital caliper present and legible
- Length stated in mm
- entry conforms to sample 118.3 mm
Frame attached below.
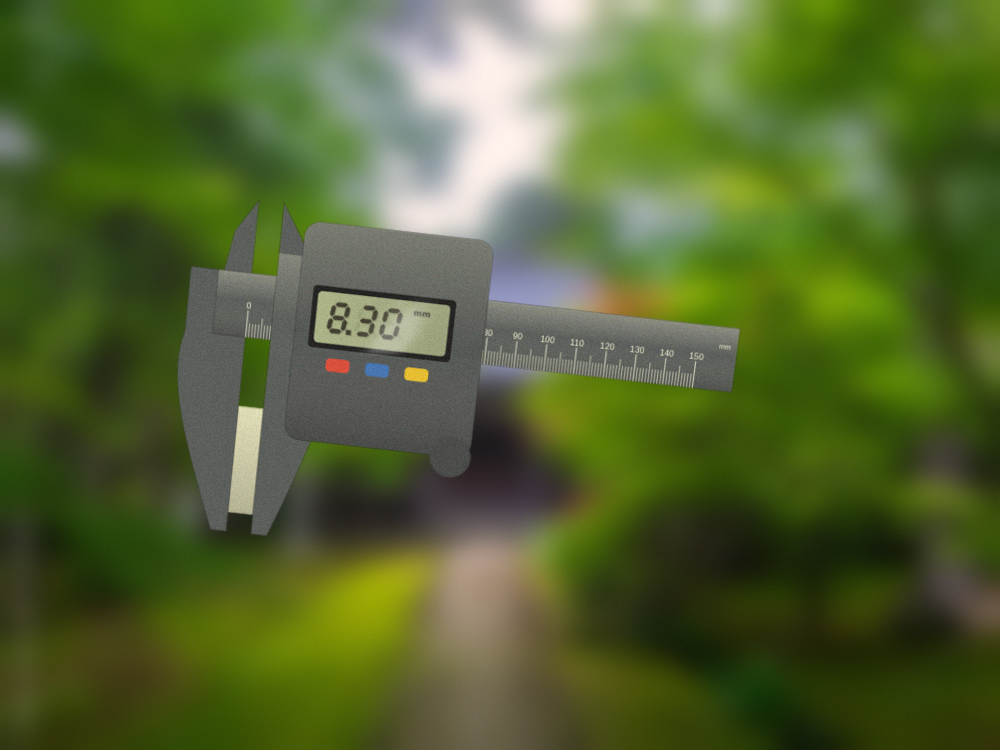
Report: 8.30 mm
